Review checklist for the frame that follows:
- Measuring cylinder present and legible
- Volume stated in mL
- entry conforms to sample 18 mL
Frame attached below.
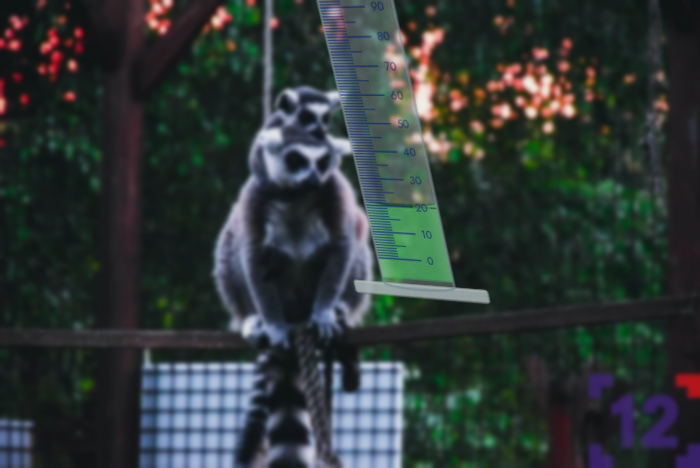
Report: 20 mL
